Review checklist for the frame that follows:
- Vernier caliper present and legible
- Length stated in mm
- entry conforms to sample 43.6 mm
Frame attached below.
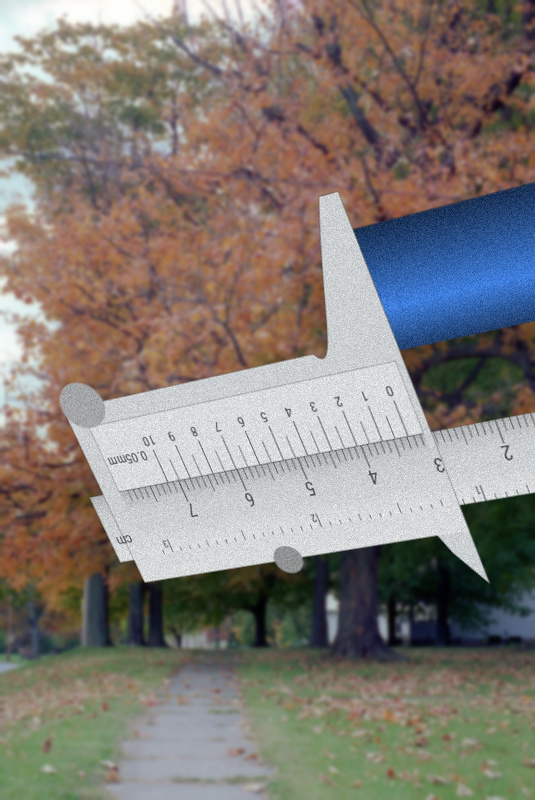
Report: 32.8 mm
